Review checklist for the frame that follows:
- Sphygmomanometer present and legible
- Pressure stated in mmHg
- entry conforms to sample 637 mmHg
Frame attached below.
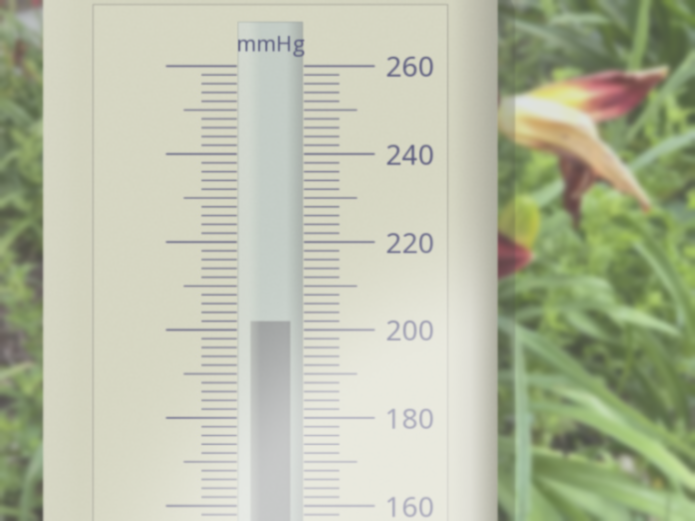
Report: 202 mmHg
